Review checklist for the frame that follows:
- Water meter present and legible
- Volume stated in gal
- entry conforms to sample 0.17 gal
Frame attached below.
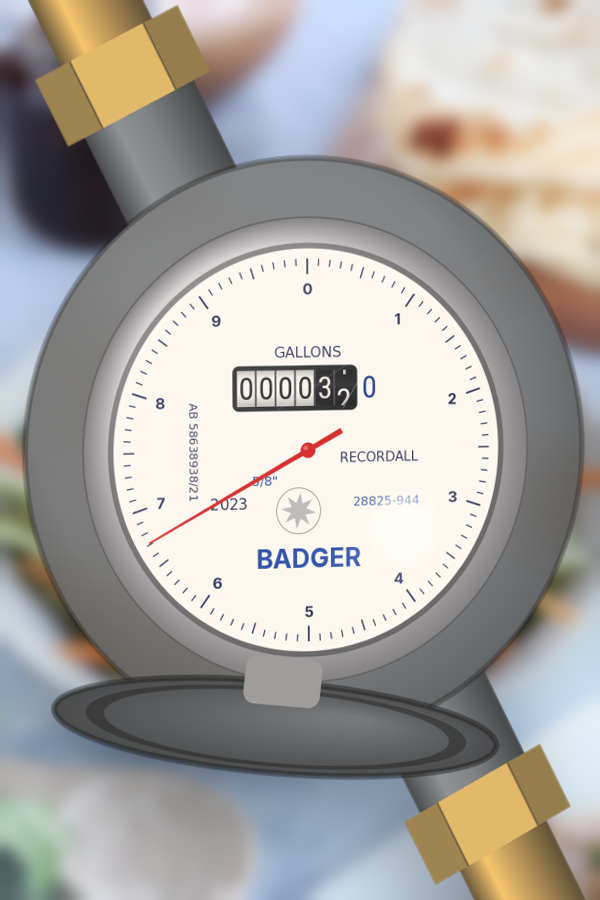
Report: 316.7 gal
